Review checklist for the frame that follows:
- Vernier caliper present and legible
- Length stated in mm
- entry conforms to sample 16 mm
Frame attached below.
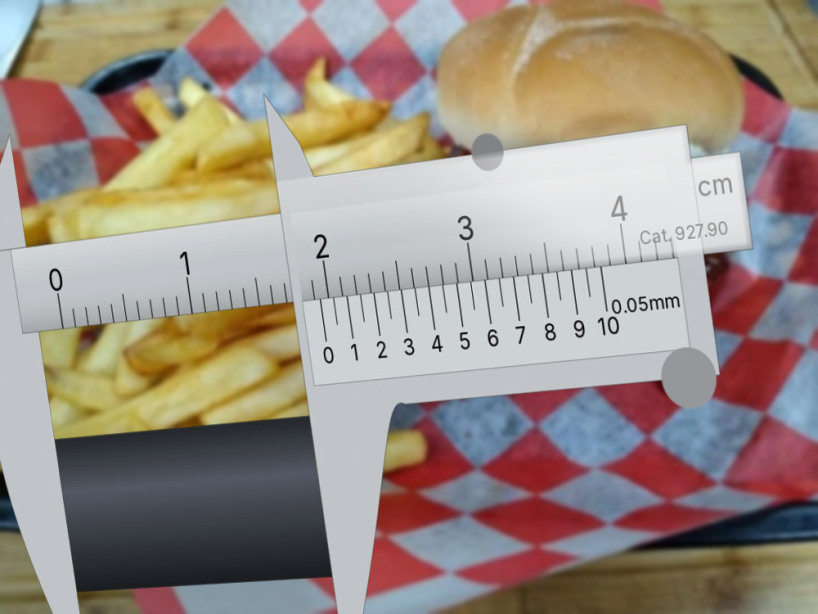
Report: 19.4 mm
